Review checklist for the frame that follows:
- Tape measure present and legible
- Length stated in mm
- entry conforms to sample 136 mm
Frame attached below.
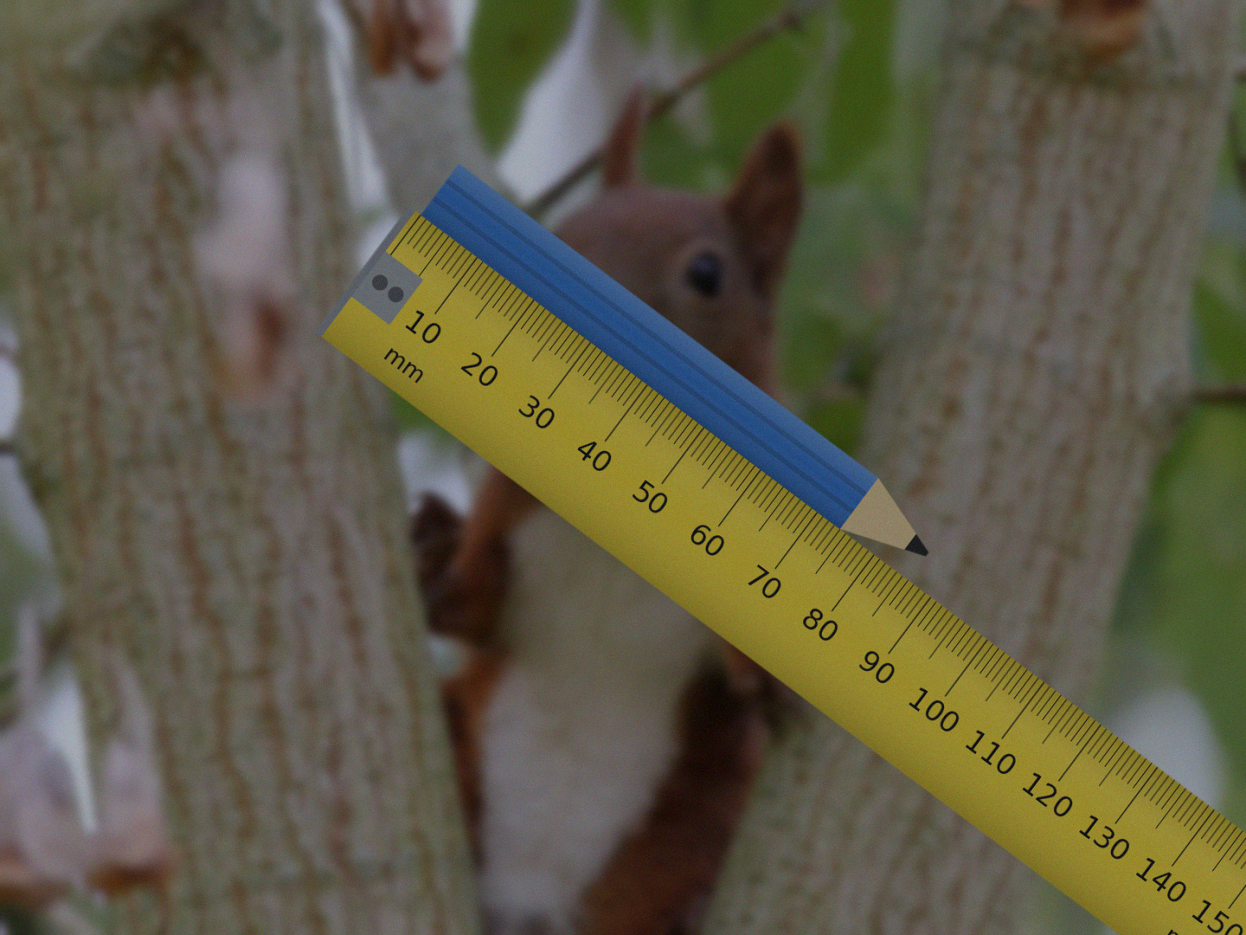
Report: 86 mm
